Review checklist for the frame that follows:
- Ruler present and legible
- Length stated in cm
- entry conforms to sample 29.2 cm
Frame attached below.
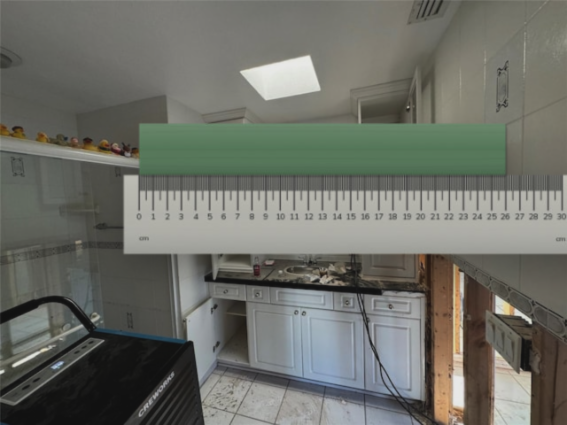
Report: 26 cm
